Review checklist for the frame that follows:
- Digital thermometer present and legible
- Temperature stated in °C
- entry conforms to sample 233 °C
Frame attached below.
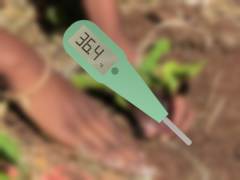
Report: 36.4 °C
